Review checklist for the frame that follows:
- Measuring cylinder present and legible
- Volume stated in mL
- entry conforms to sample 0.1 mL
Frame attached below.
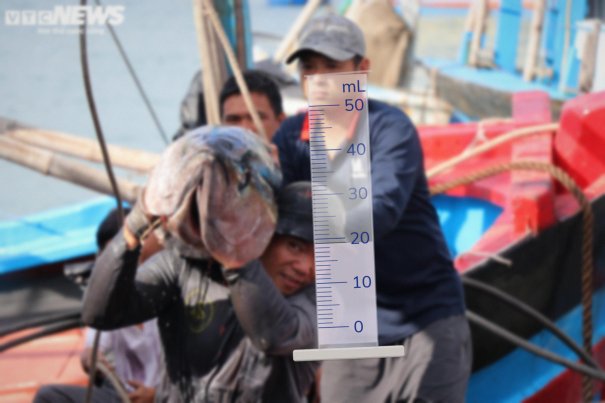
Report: 19 mL
